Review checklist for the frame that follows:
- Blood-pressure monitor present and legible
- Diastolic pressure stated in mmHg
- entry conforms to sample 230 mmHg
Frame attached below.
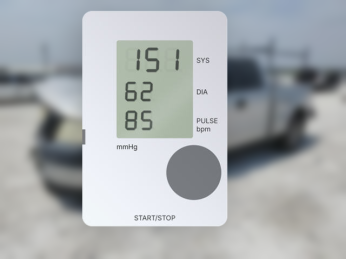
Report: 62 mmHg
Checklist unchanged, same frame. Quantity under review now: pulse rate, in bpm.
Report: 85 bpm
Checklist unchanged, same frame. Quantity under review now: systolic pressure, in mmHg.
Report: 151 mmHg
